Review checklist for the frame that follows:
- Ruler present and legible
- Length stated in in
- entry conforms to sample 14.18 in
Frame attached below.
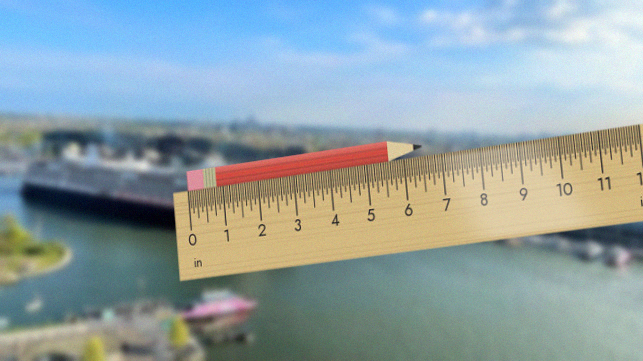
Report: 6.5 in
